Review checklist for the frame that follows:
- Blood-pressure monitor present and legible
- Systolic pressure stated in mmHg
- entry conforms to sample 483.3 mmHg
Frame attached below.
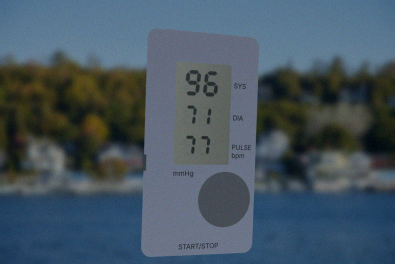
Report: 96 mmHg
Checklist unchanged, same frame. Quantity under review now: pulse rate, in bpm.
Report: 77 bpm
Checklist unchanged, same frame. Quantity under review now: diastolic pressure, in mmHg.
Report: 71 mmHg
